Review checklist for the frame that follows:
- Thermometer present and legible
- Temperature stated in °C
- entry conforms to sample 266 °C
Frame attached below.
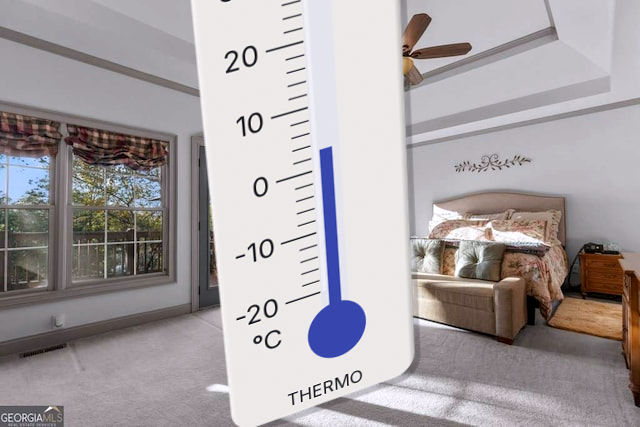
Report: 3 °C
